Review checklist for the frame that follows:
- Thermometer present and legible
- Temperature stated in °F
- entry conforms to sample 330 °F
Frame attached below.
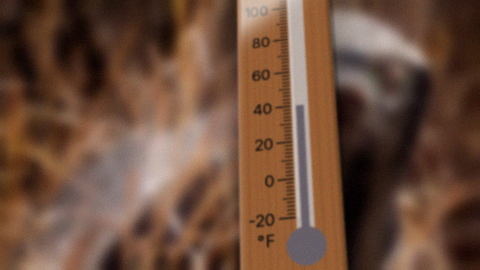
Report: 40 °F
